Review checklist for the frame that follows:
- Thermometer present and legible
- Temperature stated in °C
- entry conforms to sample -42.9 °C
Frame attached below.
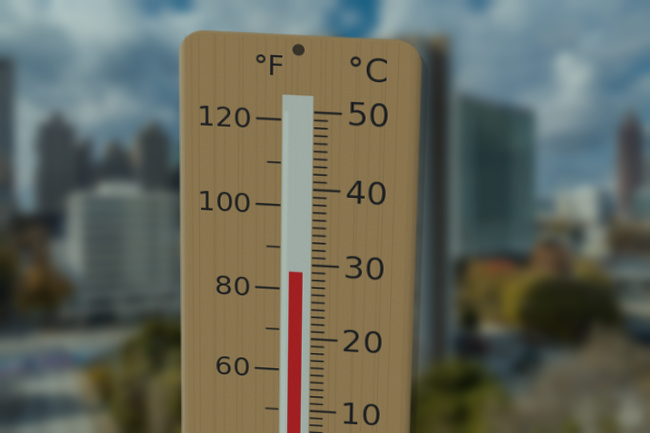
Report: 29 °C
